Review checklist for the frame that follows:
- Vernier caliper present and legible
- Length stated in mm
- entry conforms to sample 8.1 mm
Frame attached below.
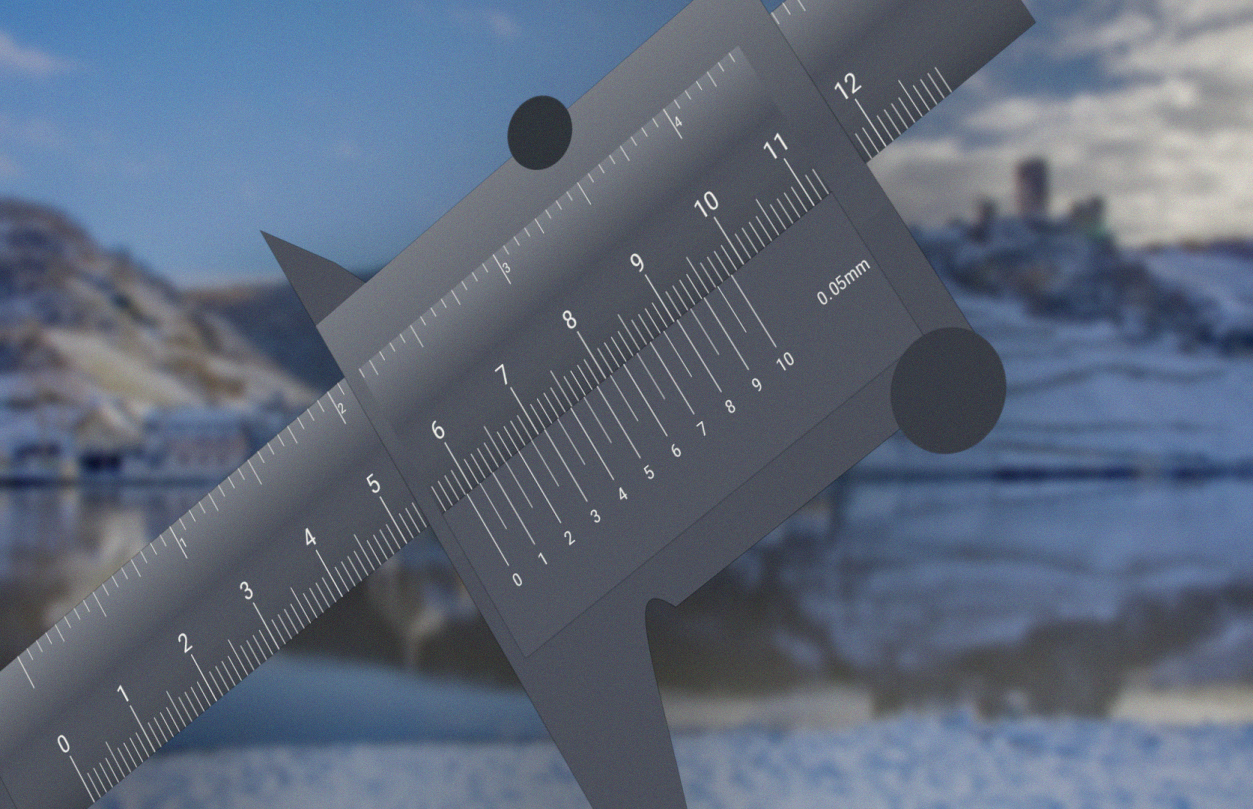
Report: 59.2 mm
